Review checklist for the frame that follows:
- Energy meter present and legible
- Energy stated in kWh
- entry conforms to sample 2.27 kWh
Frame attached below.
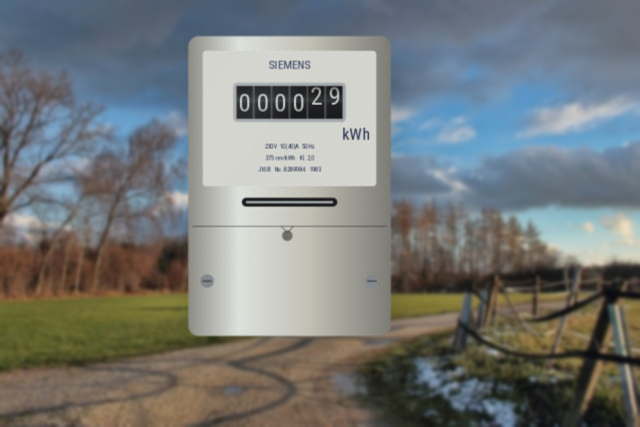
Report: 29 kWh
